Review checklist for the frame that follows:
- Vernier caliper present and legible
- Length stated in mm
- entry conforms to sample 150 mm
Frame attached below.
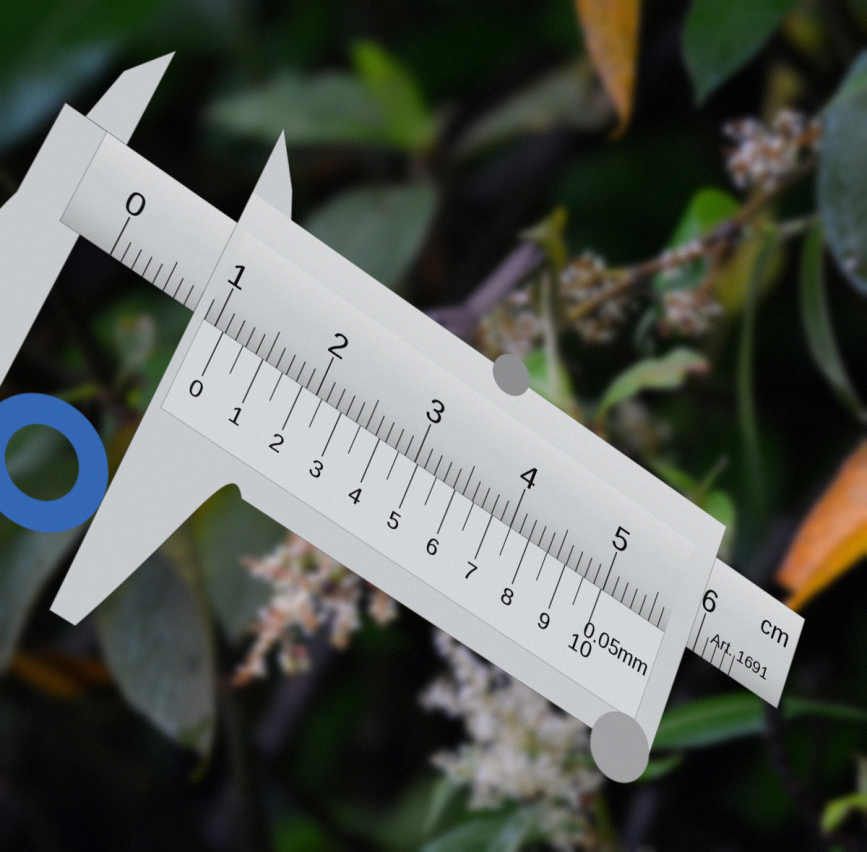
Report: 10.8 mm
